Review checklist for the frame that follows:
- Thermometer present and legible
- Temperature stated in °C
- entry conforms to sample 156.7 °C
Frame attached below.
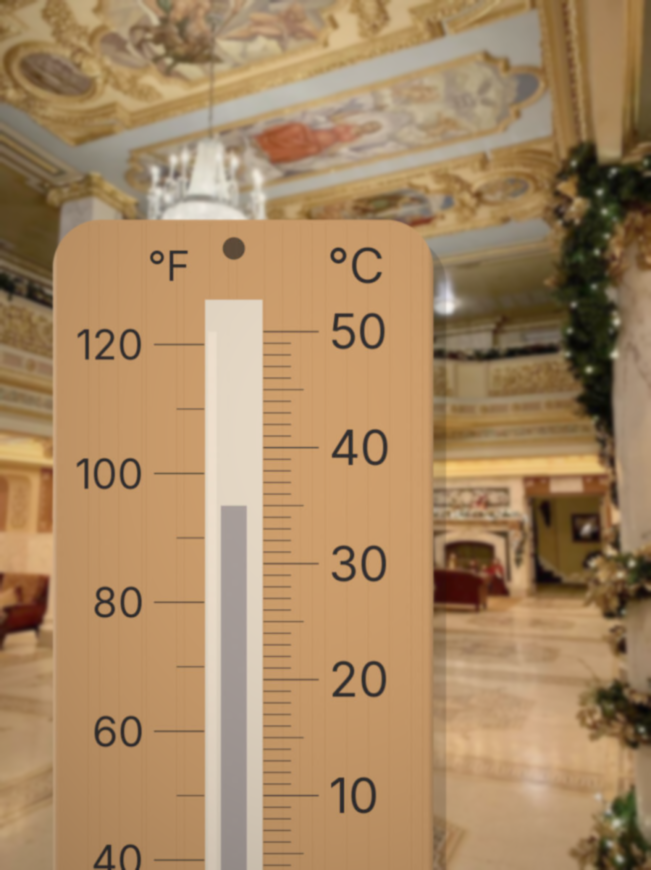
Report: 35 °C
